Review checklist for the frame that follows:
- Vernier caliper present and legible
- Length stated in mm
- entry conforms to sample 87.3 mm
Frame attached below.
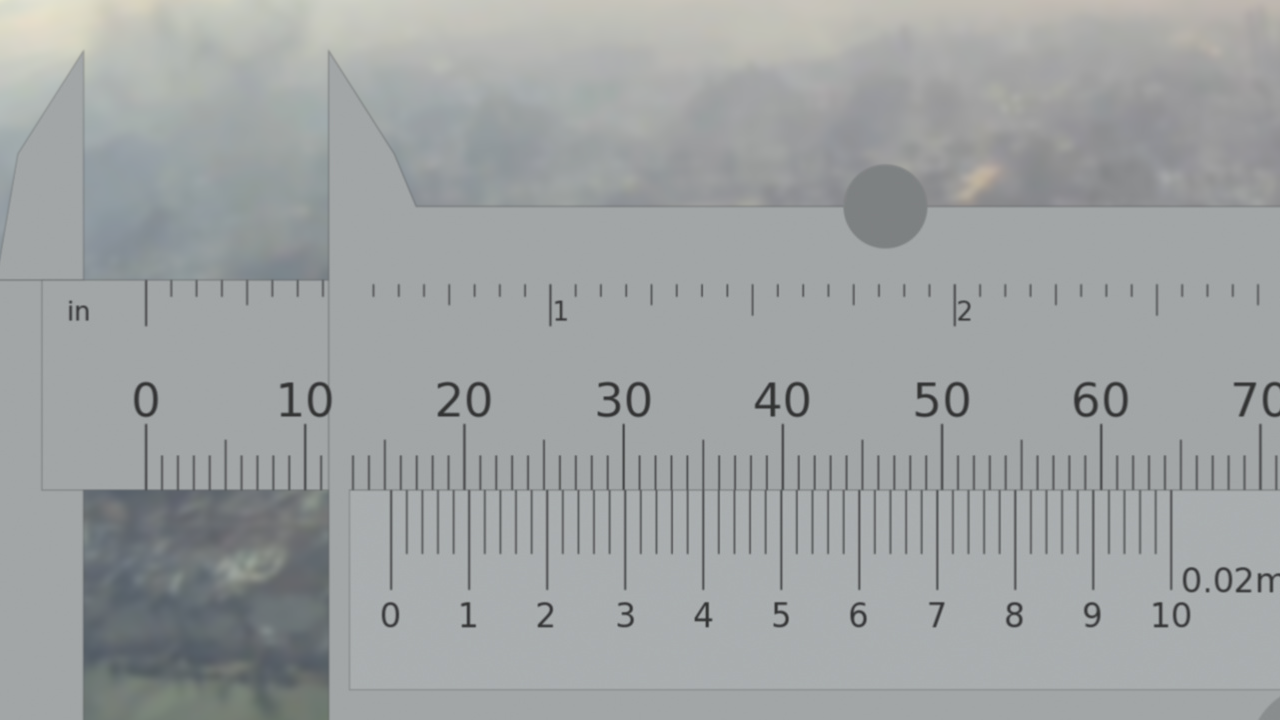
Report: 15.4 mm
